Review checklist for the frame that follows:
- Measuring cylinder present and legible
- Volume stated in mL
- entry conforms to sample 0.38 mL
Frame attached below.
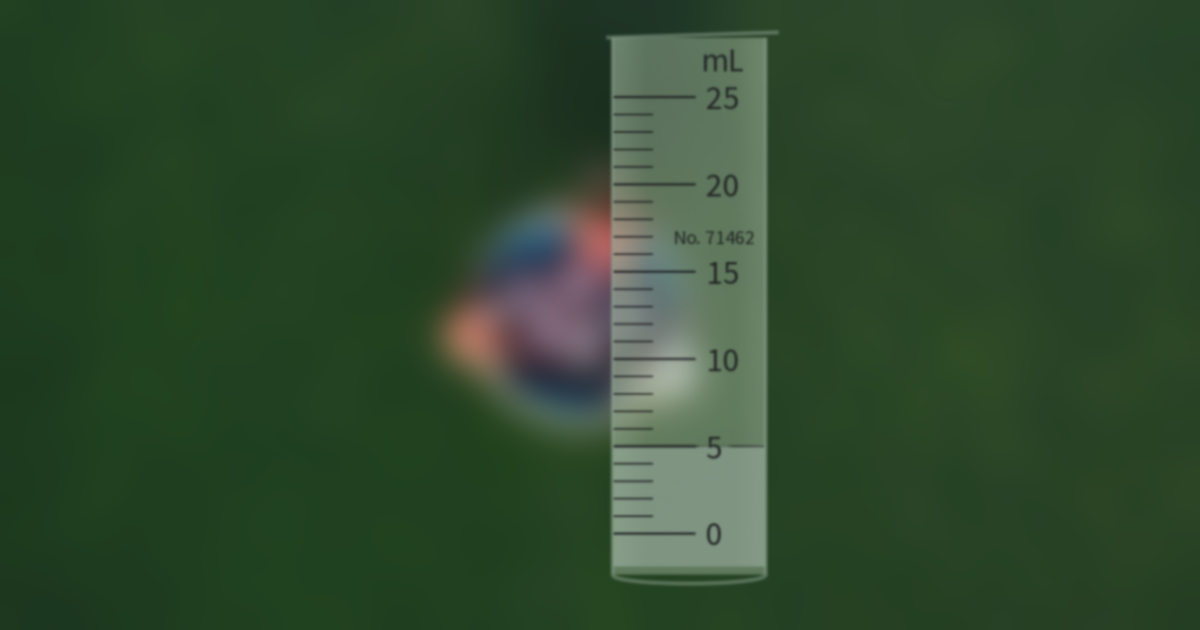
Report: 5 mL
